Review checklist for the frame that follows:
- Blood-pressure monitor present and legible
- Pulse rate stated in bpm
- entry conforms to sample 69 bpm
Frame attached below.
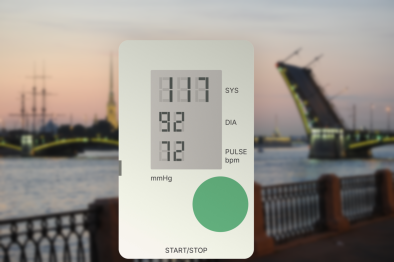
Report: 72 bpm
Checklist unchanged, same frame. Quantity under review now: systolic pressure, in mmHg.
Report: 117 mmHg
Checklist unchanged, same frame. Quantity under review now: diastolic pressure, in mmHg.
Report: 92 mmHg
